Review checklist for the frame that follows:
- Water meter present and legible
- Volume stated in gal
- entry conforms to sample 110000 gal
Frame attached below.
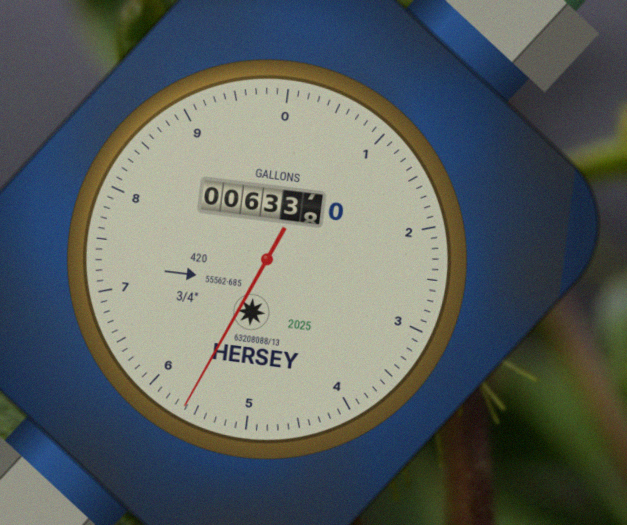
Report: 63375.6 gal
